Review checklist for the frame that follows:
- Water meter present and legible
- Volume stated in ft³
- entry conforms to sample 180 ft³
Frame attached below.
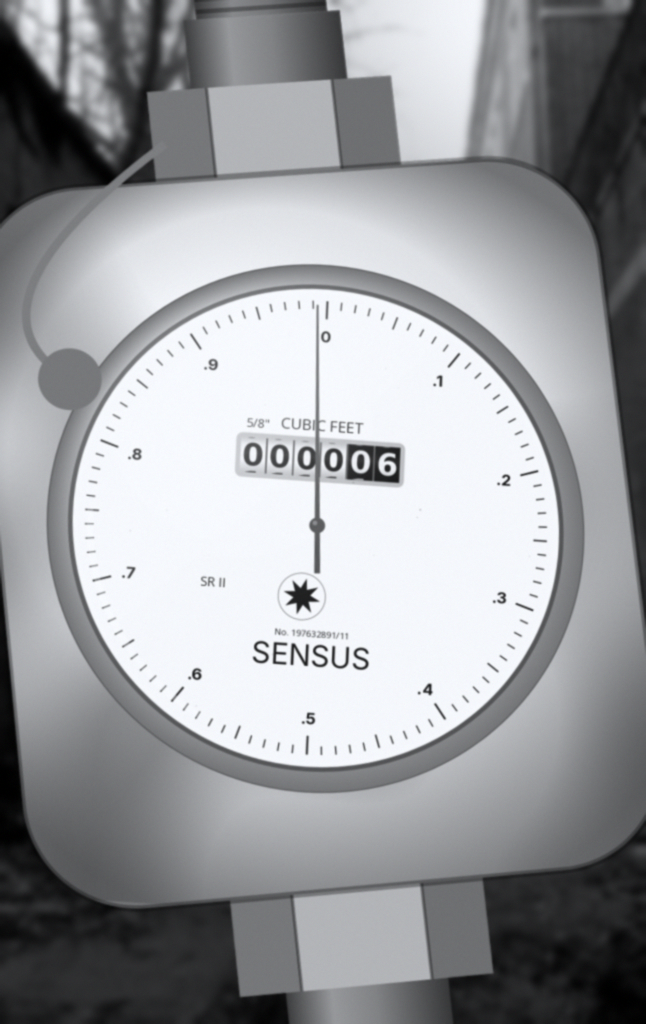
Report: 5.99 ft³
